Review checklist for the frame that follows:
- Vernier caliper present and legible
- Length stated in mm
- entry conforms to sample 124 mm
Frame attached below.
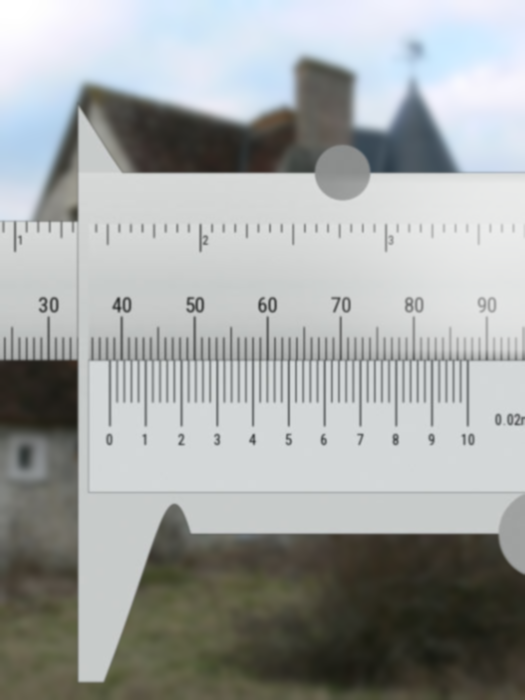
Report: 38.4 mm
